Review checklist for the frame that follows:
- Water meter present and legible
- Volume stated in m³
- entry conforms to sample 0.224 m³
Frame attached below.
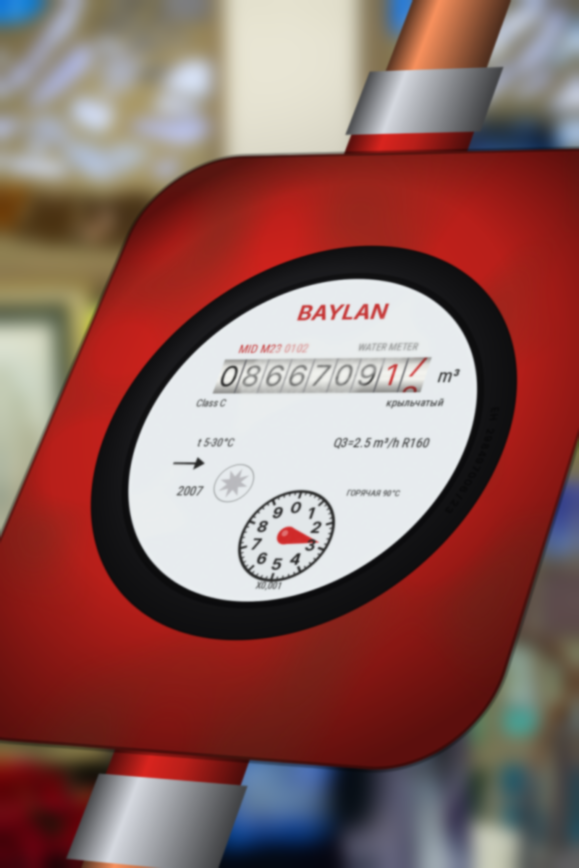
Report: 866709.172 m³
